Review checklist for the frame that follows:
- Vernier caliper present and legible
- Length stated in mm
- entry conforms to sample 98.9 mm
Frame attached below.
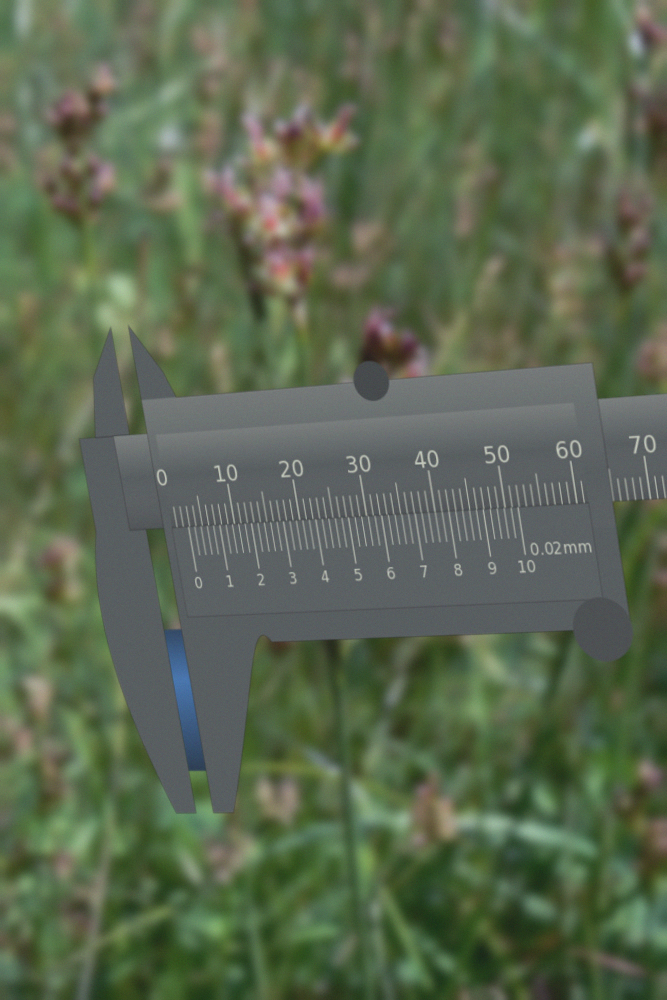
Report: 2.8 mm
